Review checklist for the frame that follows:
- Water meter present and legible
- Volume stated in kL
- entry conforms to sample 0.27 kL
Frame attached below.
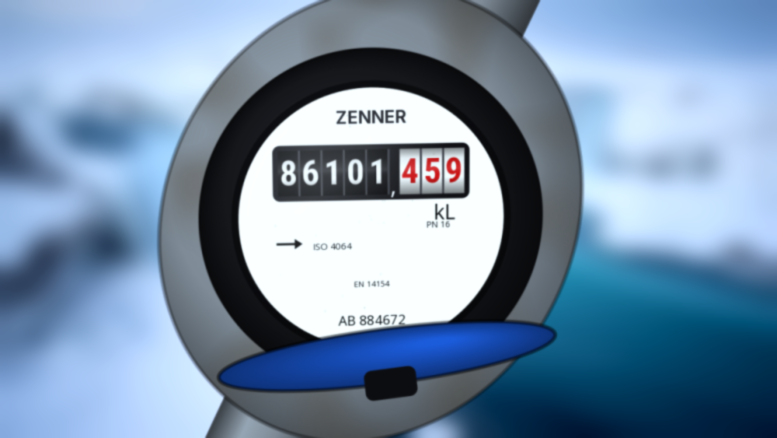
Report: 86101.459 kL
